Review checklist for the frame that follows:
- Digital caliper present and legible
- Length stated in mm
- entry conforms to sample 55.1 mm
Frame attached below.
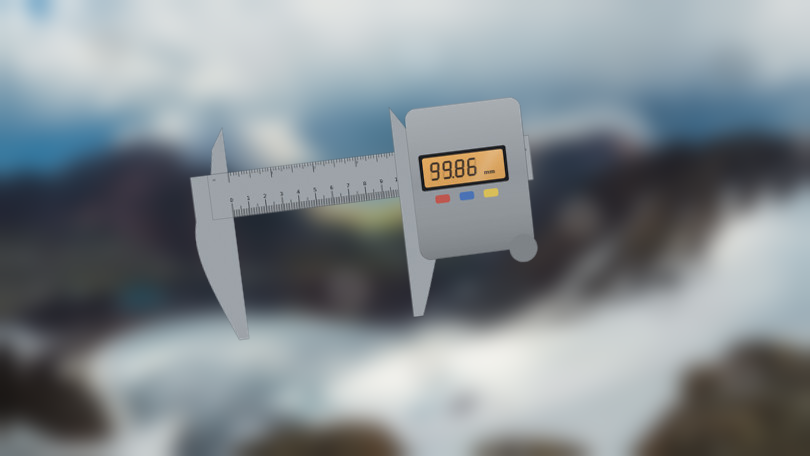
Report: 99.86 mm
